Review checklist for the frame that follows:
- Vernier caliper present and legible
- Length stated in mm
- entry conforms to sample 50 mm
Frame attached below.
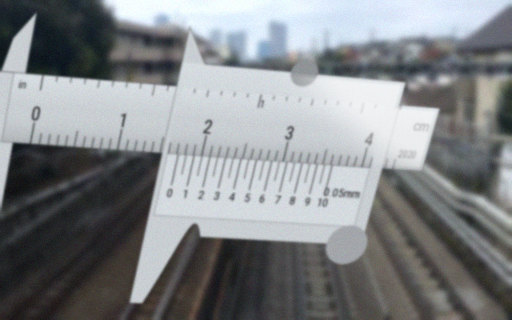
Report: 17.2 mm
